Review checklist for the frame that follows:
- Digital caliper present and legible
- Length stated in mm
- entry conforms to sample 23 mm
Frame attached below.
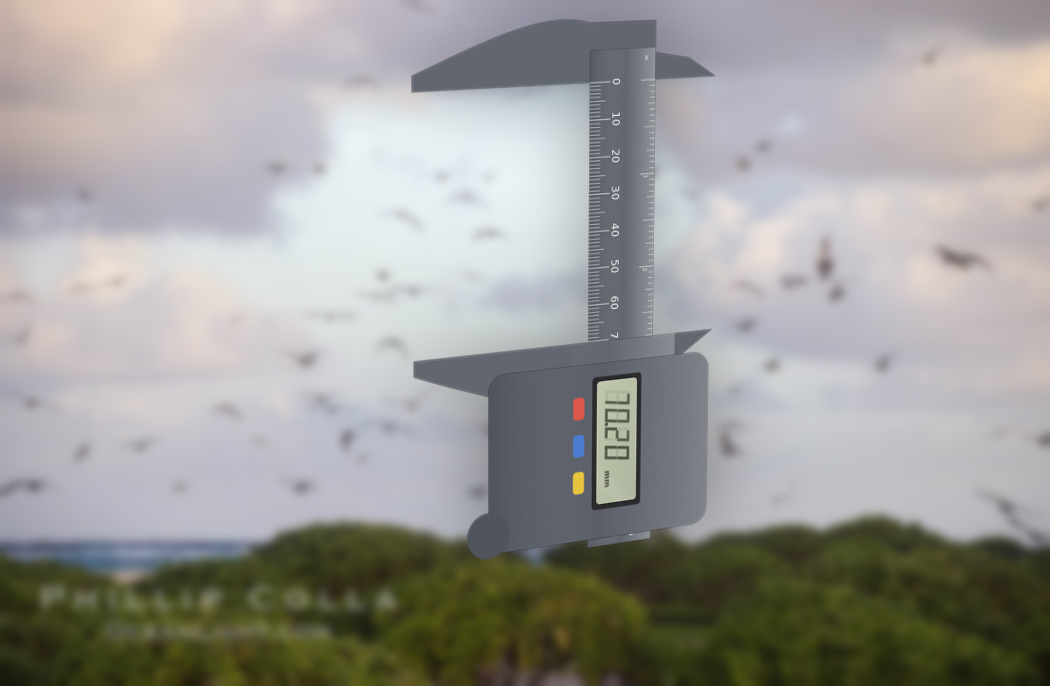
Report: 70.20 mm
